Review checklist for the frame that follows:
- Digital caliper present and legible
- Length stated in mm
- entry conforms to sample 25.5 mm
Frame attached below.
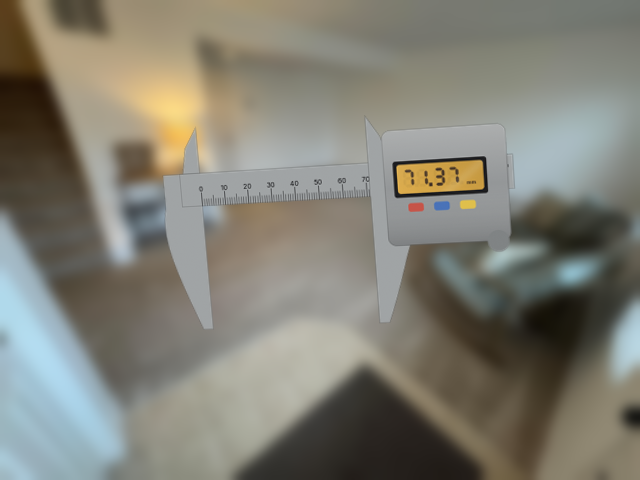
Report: 71.37 mm
